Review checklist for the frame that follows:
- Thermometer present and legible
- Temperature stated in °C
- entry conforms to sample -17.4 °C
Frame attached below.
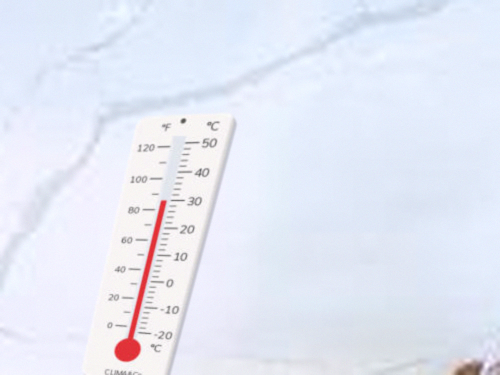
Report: 30 °C
